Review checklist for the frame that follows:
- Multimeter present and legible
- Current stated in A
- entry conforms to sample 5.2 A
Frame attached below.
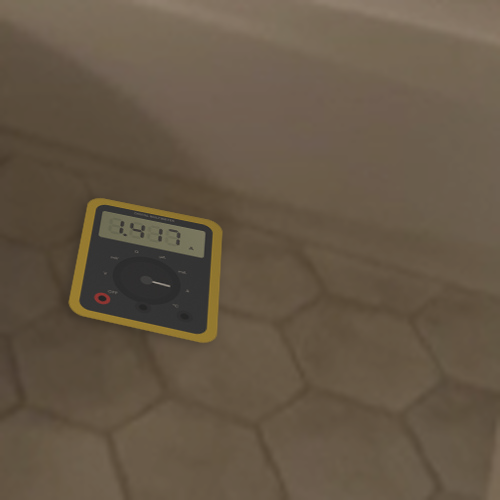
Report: 1.417 A
